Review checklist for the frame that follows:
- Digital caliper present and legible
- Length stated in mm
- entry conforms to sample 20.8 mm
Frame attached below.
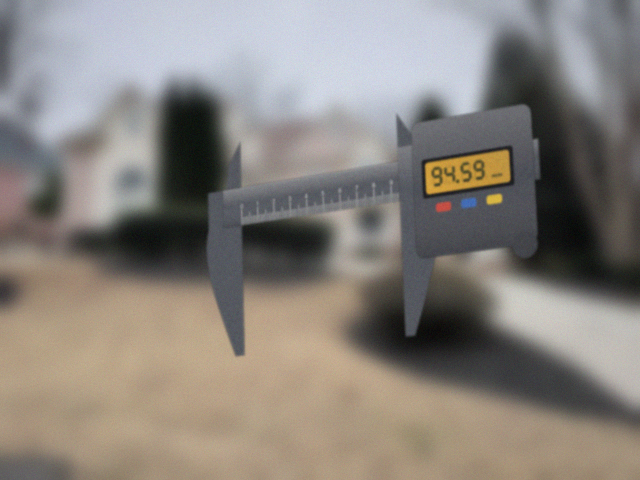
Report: 94.59 mm
